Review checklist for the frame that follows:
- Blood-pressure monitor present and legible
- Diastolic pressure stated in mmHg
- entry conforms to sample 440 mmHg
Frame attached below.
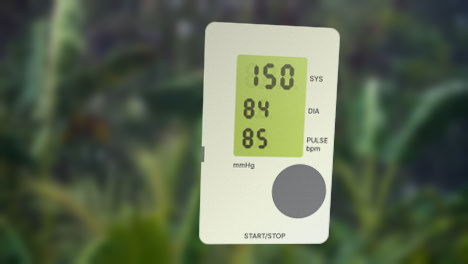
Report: 84 mmHg
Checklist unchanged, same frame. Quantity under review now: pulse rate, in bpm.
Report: 85 bpm
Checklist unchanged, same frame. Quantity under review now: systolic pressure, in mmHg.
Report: 150 mmHg
